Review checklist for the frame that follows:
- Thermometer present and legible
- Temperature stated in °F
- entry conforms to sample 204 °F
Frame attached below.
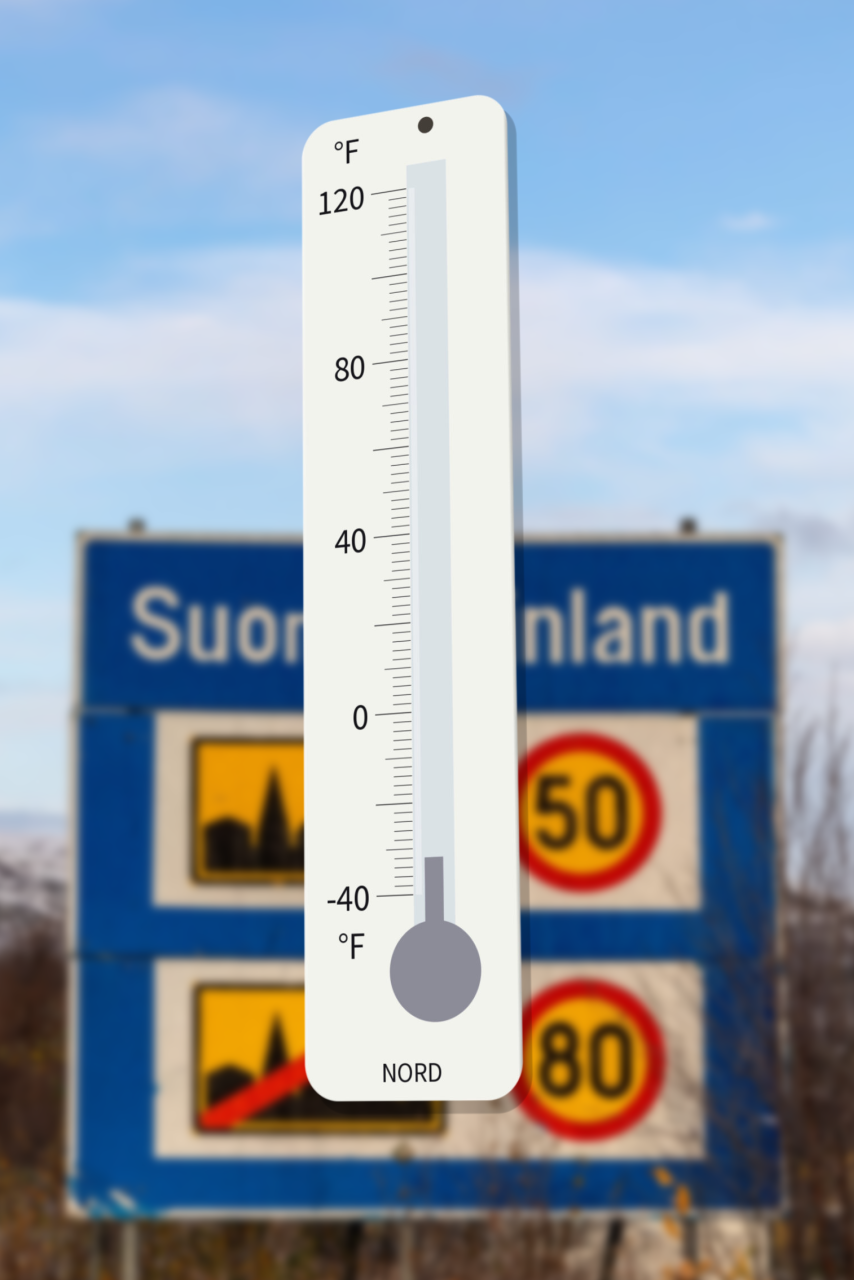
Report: -32 °F
